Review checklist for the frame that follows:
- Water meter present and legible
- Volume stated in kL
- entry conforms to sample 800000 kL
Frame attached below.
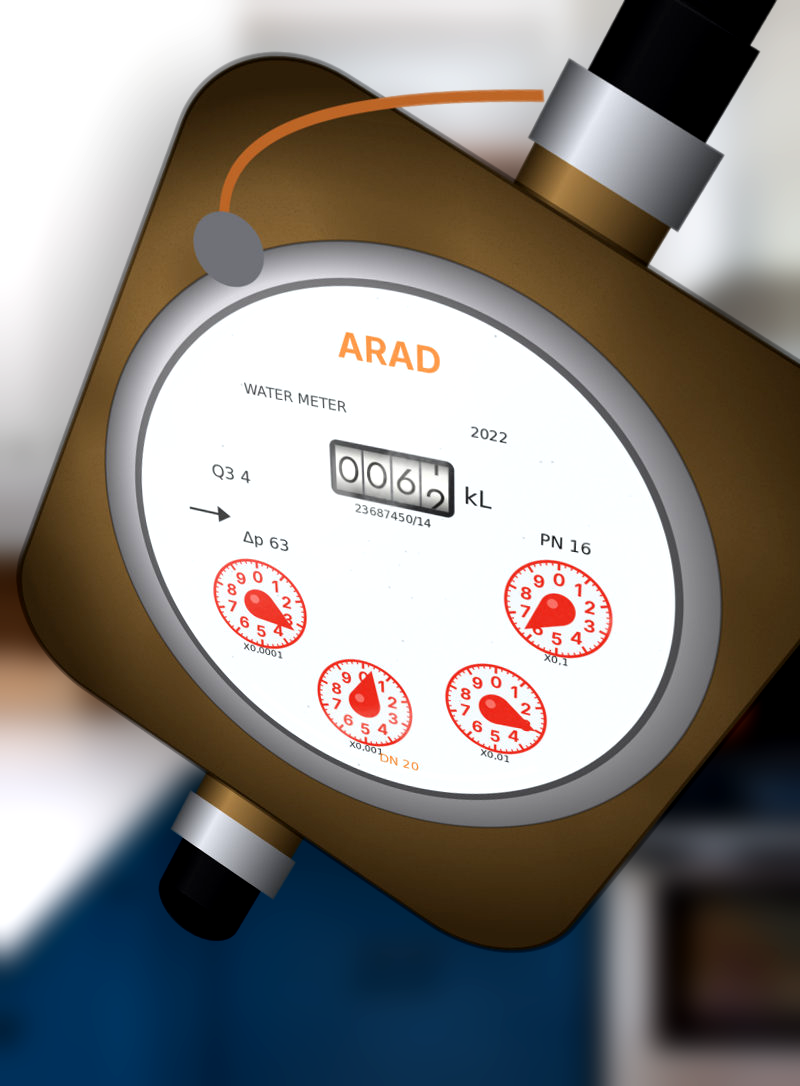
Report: 61.6303 kL
